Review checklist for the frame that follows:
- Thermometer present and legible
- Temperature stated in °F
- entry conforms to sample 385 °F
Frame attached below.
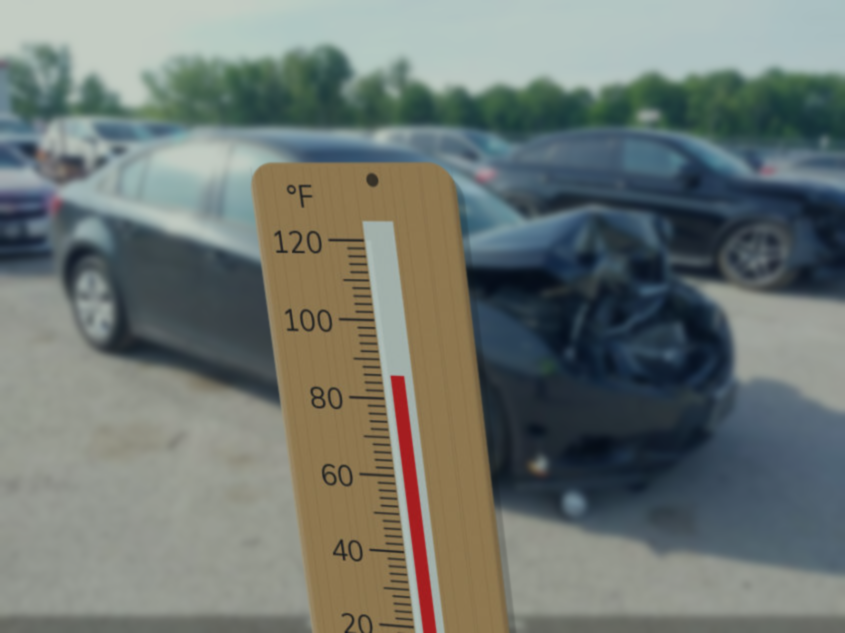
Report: 86 °F
